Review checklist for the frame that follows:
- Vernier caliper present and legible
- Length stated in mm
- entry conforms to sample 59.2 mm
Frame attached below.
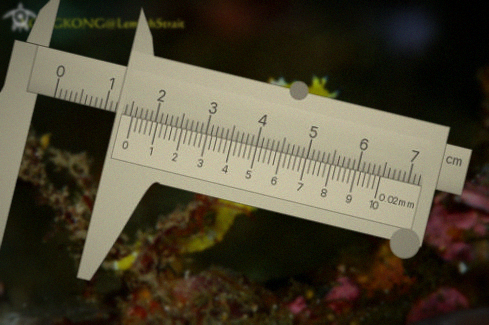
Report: 15.5 mm
